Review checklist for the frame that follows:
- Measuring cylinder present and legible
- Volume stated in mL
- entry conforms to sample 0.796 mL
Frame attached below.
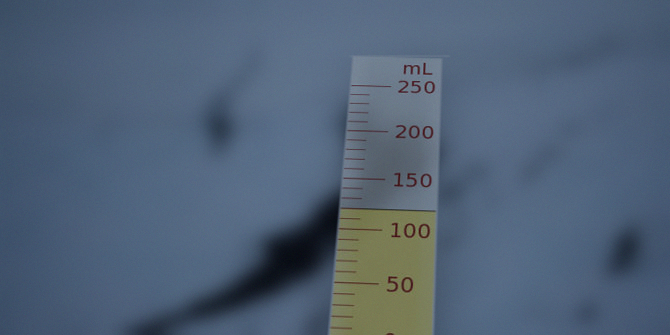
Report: 120 mL
